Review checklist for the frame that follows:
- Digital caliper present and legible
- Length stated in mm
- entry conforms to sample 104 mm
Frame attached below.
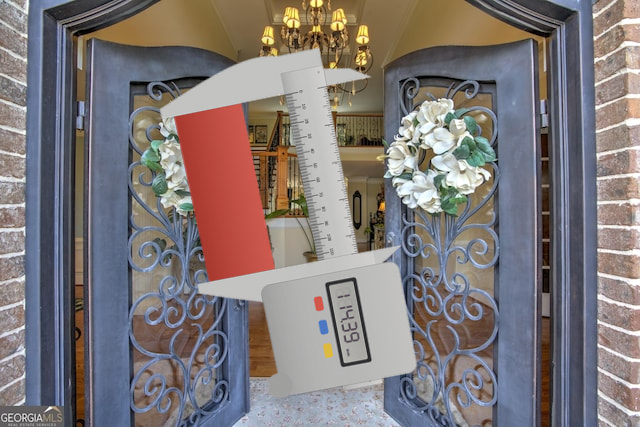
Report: 114.39 mm
